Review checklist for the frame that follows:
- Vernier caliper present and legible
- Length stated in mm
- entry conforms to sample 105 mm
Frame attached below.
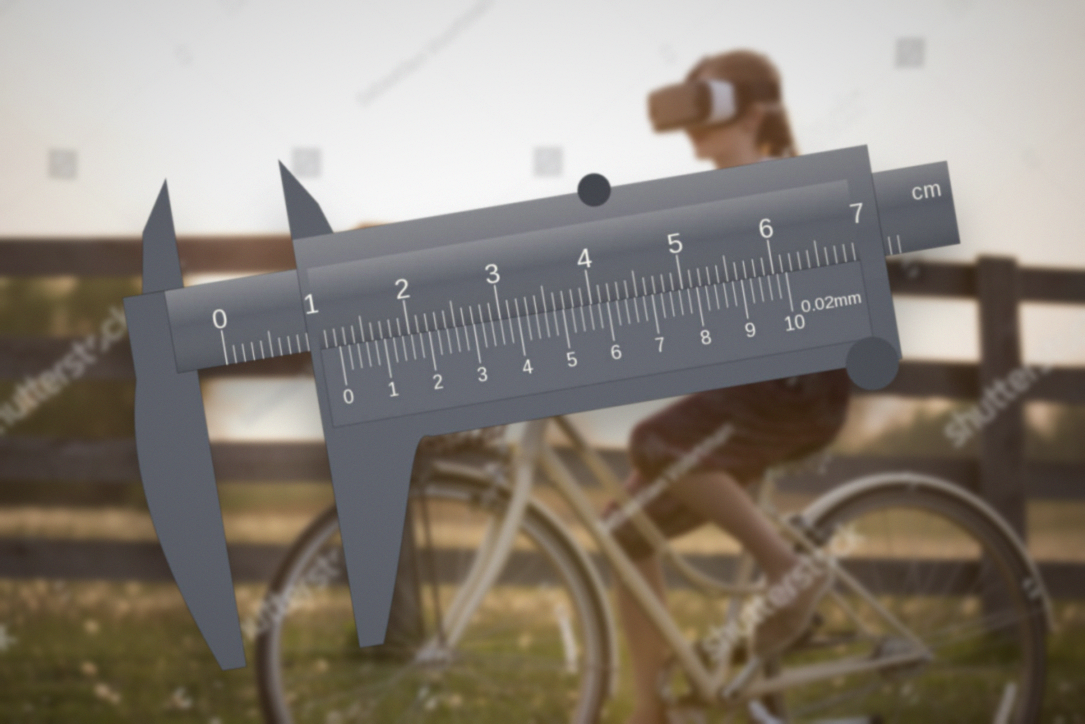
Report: 12.4 mm
